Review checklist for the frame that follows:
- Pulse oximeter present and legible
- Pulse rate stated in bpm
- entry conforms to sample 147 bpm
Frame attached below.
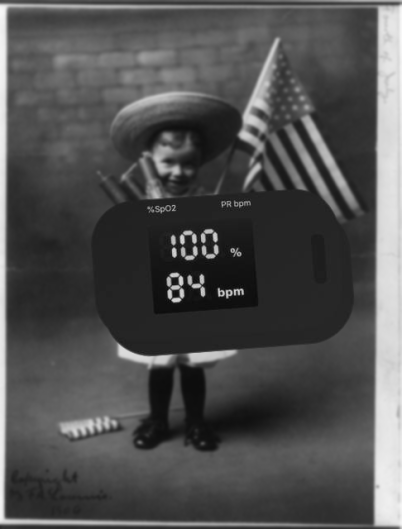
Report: 84 bpm
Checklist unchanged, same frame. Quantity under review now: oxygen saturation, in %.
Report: 100 %
